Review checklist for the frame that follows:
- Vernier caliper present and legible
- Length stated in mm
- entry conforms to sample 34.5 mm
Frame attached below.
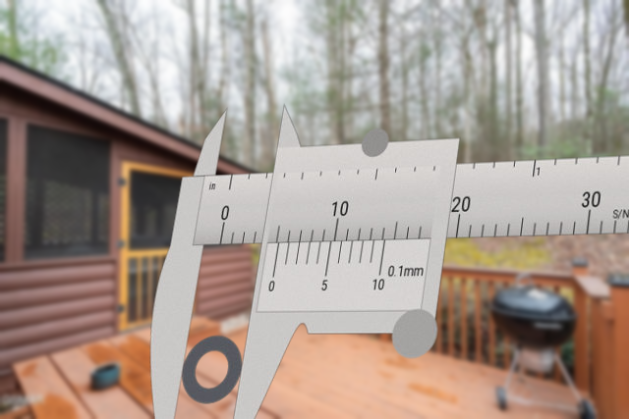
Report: 5.2 mm
